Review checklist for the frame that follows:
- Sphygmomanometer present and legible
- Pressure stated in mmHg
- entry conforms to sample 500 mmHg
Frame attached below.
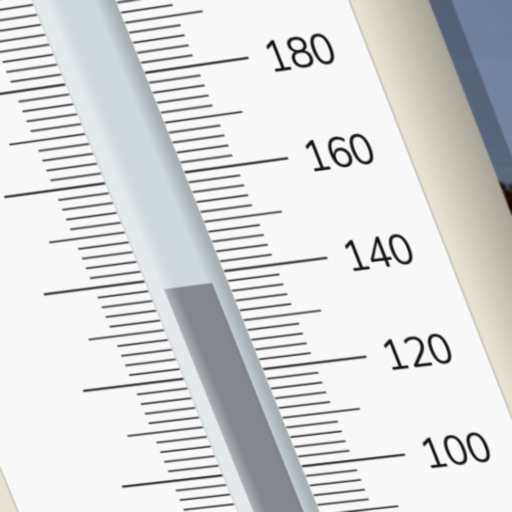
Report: 138 mmHg
